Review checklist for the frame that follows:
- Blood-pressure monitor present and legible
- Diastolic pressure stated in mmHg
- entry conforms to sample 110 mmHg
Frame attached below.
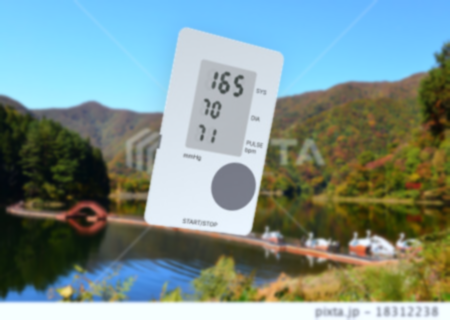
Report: 70 mmHg
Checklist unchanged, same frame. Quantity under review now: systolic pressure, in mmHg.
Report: 165 mmHg
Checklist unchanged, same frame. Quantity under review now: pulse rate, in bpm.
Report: 71 bpm
